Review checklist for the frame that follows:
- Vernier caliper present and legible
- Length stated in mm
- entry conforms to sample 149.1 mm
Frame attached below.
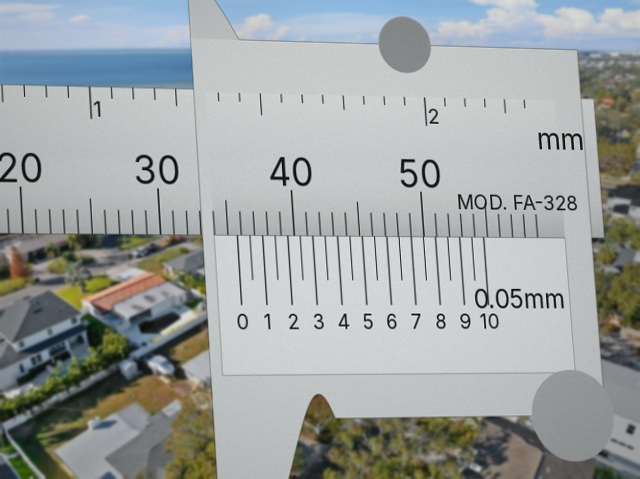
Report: 35.7 mm
